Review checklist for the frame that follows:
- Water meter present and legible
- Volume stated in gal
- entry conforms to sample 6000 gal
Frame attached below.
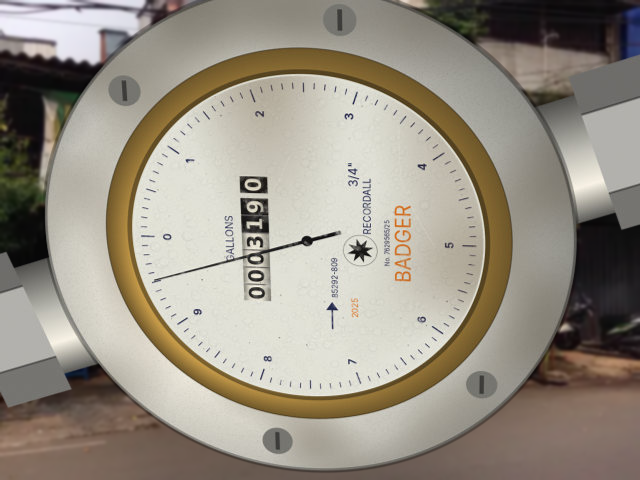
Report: 3189.5 gal
